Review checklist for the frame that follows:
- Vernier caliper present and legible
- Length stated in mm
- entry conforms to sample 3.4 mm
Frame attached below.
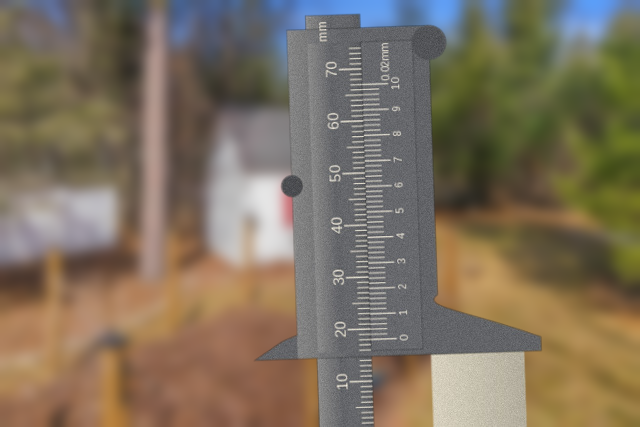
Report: 18.0 mm
